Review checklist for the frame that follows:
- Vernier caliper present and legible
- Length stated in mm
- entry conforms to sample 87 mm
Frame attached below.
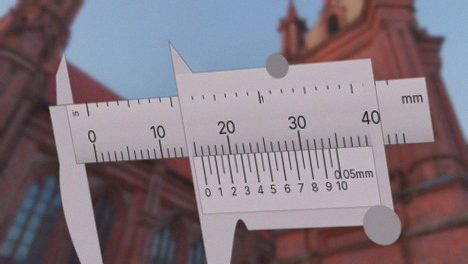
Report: 15.8 mm
